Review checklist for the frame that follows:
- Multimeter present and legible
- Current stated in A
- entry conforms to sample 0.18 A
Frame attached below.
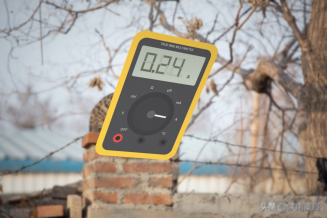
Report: 0.24 A
